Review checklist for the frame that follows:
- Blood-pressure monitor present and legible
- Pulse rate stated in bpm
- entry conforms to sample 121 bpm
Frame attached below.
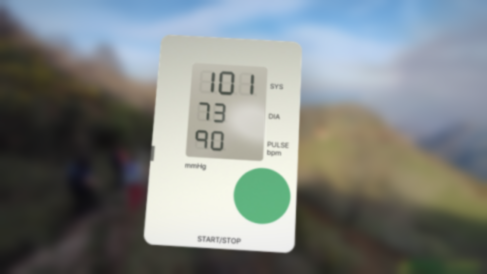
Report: 90 bpm
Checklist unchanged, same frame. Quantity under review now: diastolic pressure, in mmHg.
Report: 73 mmHg
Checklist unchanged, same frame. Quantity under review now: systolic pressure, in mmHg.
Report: 101 mmHg
